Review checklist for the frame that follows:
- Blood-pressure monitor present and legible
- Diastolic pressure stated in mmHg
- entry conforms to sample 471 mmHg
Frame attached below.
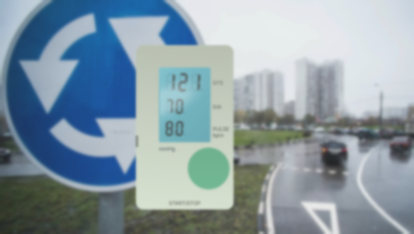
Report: 70 mmHg
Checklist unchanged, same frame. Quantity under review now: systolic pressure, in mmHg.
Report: 121 mmHg
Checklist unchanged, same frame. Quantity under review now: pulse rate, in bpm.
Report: 80 bpm
